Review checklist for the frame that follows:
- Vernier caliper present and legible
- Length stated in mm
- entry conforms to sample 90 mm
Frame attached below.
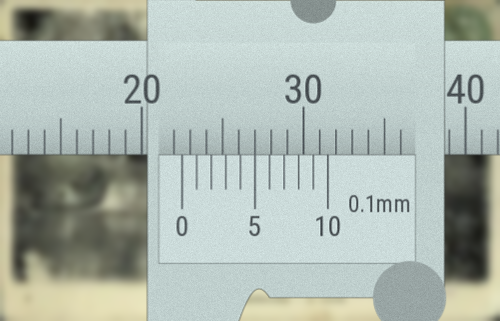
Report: 22.5 mm
